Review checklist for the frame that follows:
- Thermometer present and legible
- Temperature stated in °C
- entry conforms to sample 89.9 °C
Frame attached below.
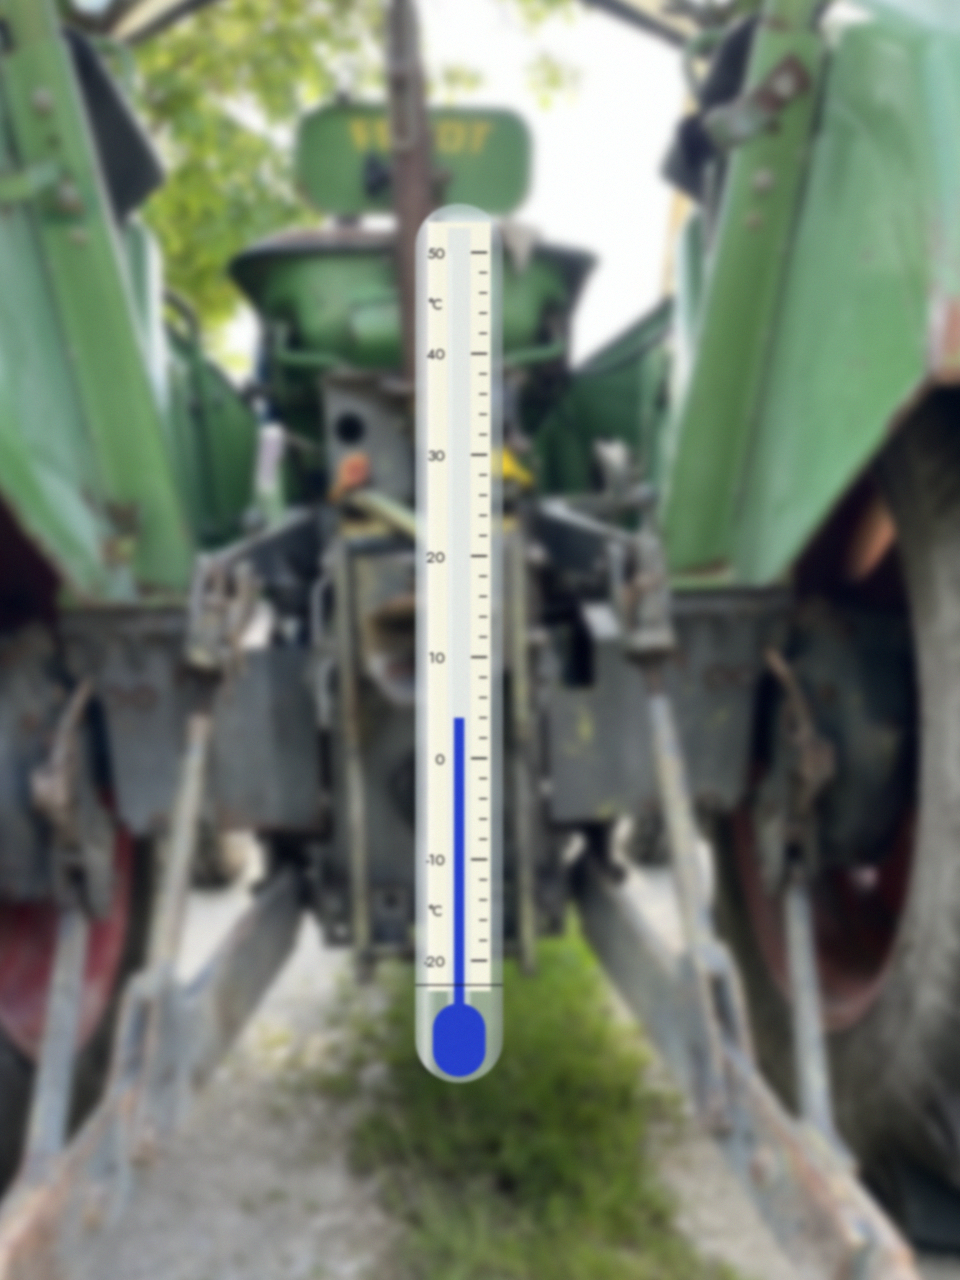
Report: 4 °C
